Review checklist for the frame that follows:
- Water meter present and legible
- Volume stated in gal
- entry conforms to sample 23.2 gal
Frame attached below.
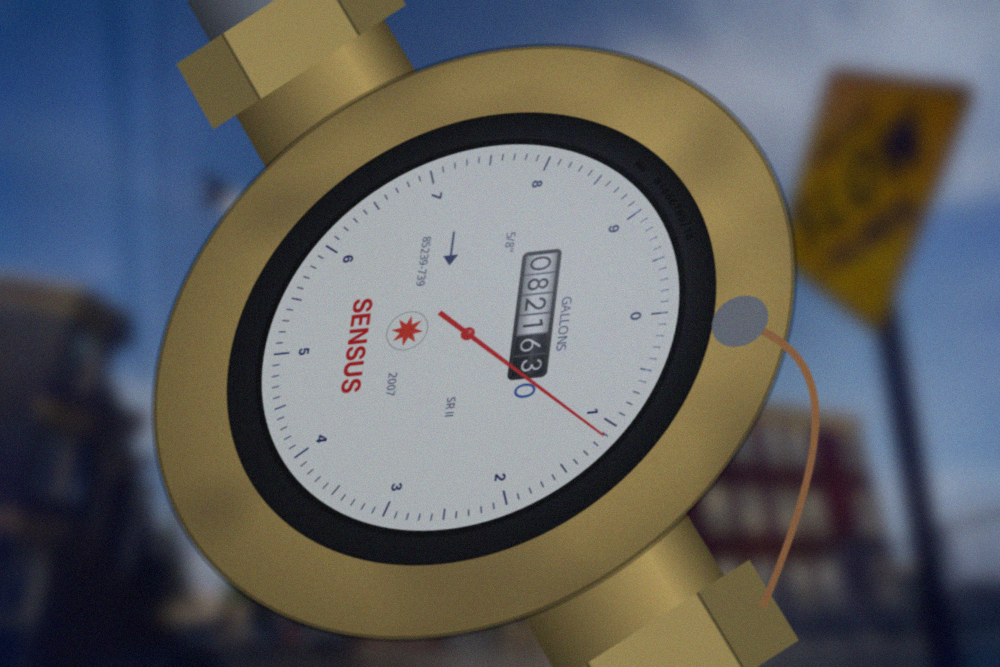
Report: 821631.1 gal
